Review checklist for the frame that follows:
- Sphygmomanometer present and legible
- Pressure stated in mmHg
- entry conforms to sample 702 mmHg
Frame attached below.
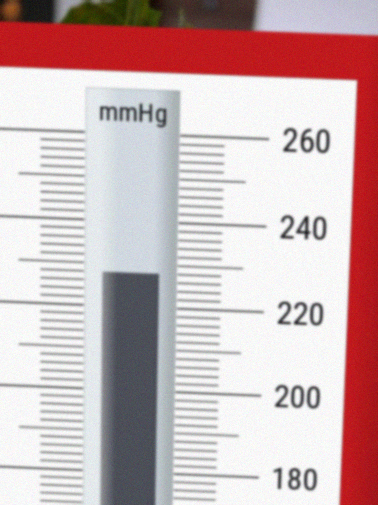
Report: 228 mmHg
